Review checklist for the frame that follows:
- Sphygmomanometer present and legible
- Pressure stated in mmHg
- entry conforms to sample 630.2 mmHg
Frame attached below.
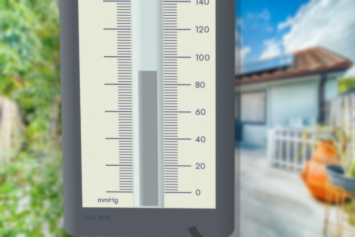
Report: 90 mmHg
